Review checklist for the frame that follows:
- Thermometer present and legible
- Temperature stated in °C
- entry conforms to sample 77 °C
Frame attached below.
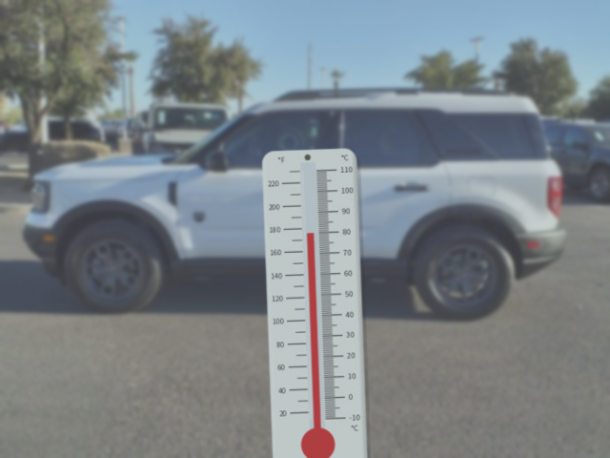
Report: 80 °C
